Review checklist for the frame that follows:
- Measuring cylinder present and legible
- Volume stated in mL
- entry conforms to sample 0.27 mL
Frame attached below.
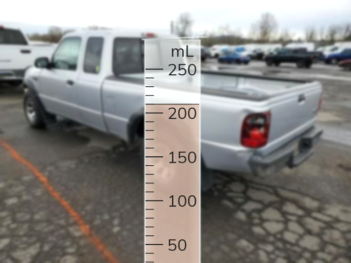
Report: 210 mL
